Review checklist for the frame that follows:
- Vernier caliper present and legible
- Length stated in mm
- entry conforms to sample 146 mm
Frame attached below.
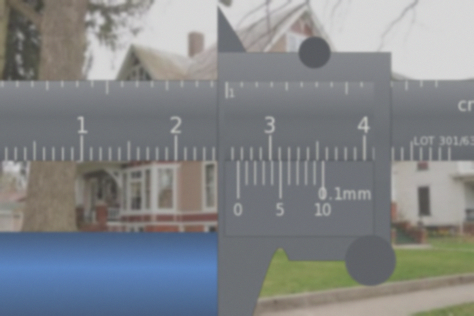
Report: 26.6 mm
